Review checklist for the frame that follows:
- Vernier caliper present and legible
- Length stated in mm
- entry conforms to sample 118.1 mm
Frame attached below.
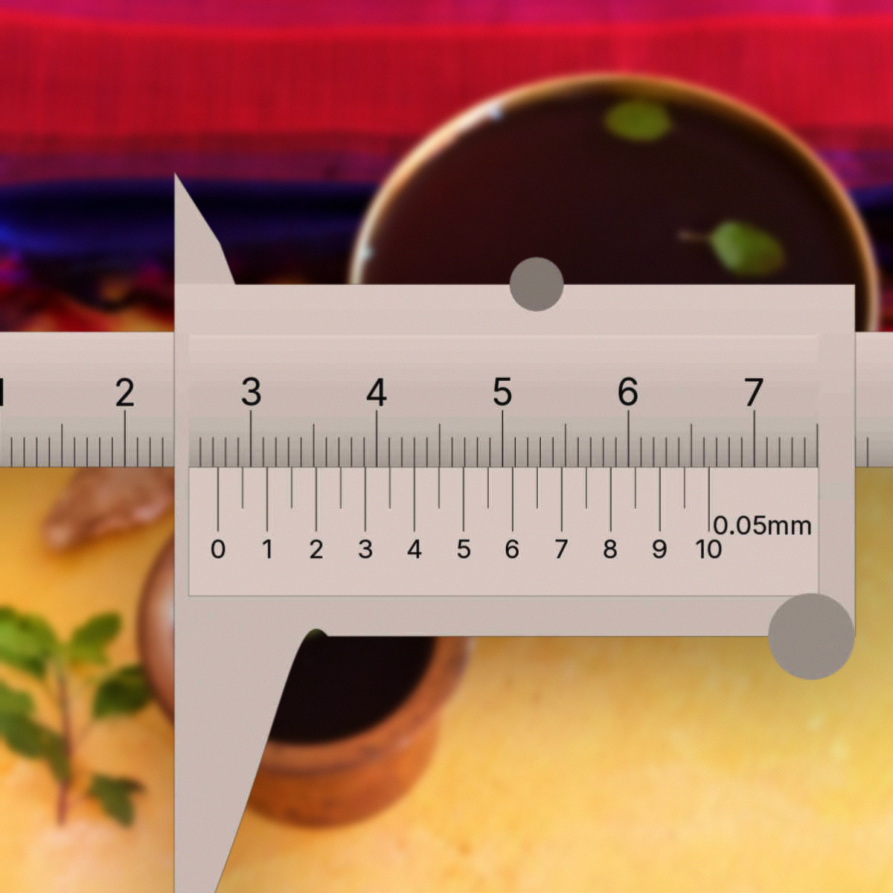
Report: 27.4 mm
